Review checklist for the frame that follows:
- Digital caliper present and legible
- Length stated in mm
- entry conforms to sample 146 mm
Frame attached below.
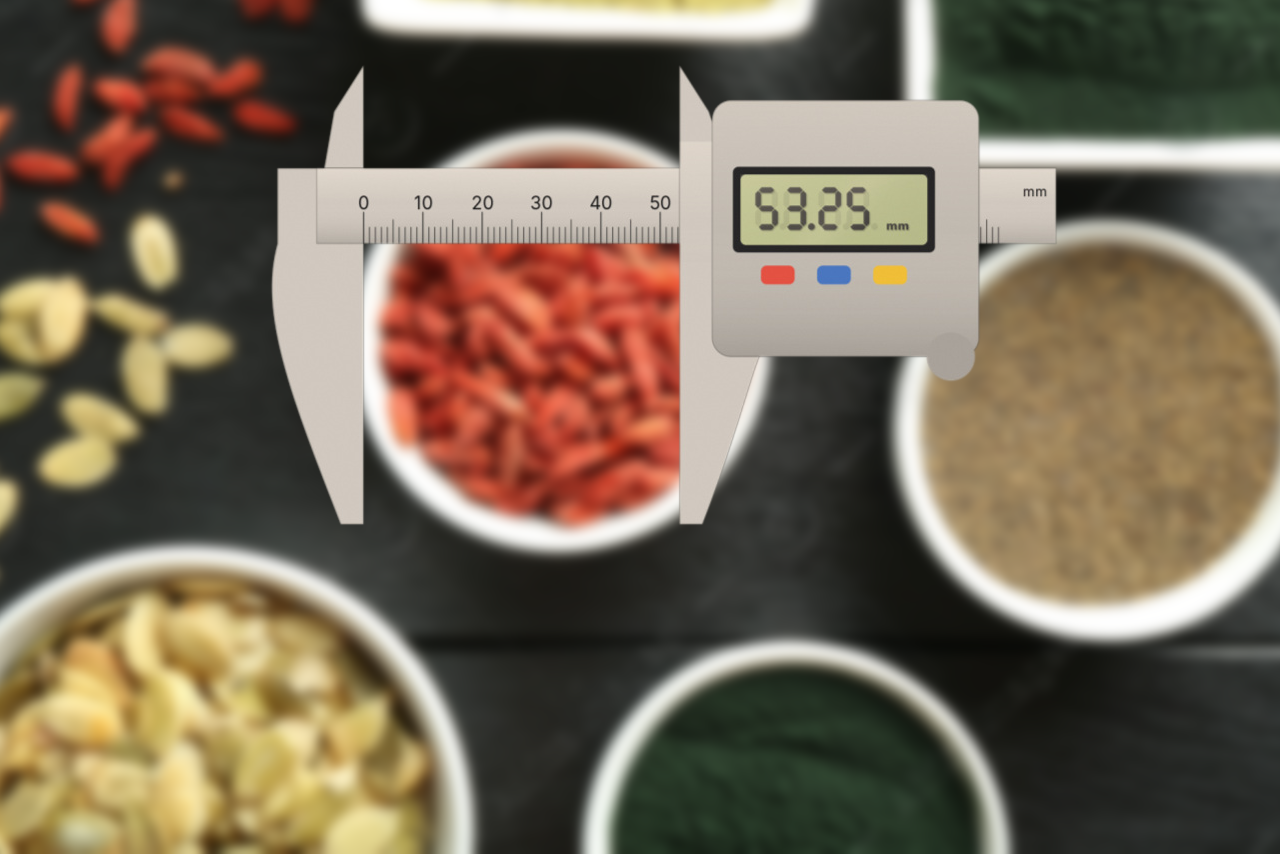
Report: 53.25 mm
